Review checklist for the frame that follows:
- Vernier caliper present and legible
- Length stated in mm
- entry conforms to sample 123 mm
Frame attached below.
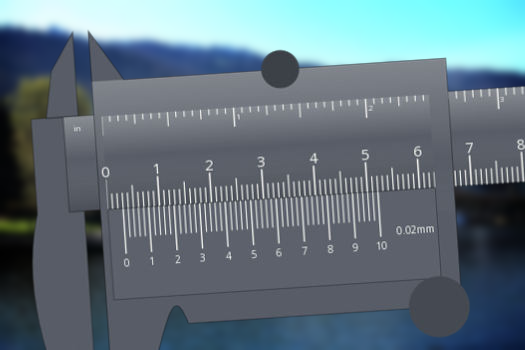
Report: 3.0 mm
